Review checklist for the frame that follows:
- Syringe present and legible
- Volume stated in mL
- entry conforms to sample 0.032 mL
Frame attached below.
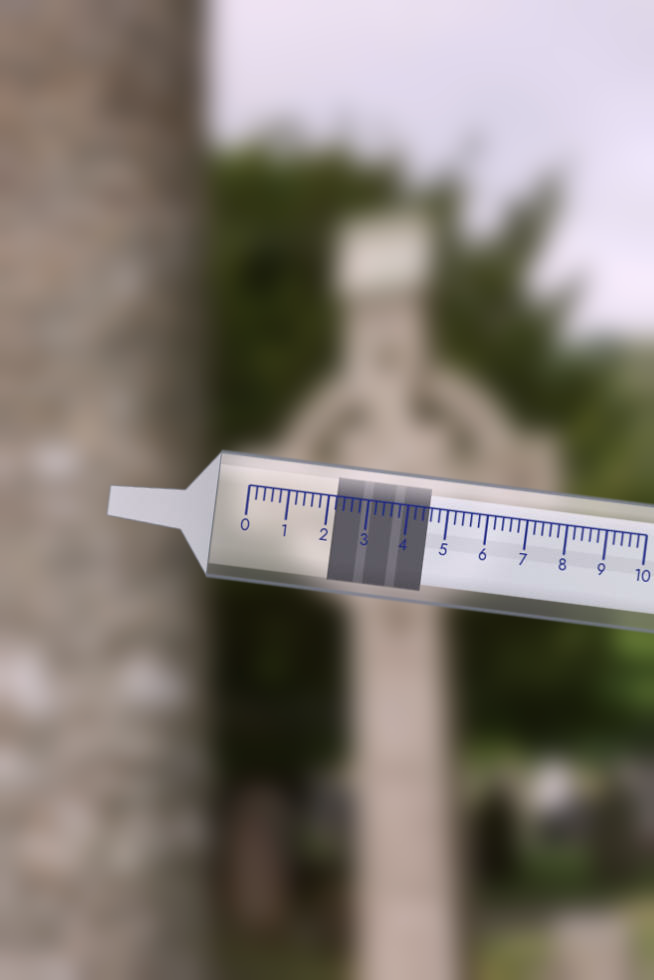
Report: 2.2 mL
